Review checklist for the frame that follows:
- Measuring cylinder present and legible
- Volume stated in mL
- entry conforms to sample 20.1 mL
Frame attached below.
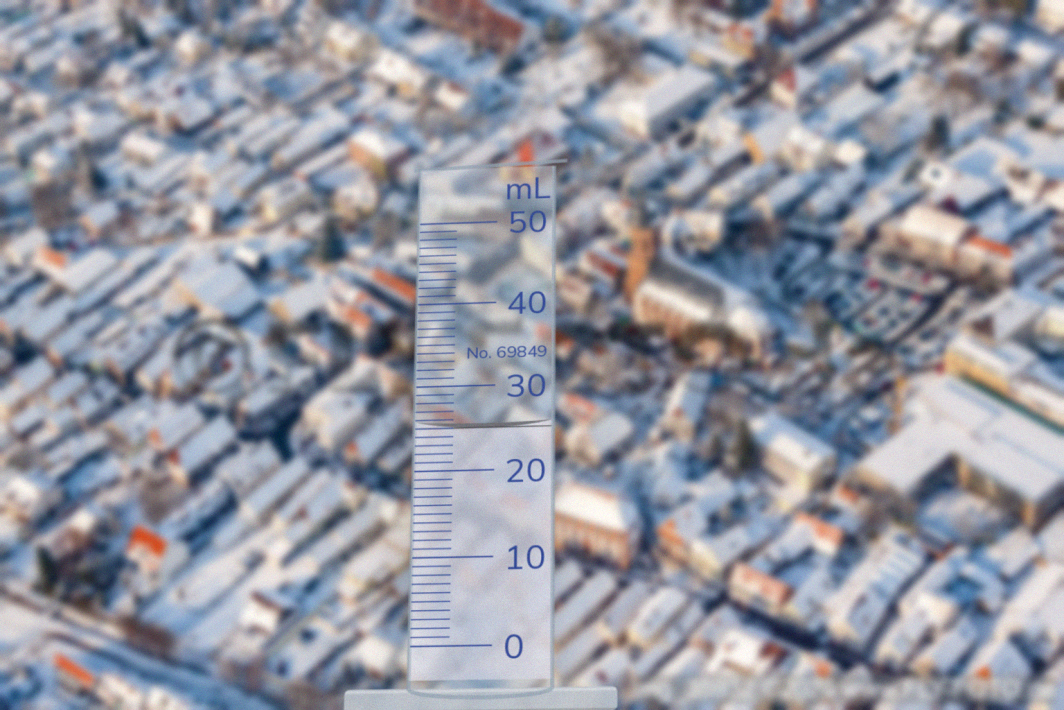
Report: 25 mL
